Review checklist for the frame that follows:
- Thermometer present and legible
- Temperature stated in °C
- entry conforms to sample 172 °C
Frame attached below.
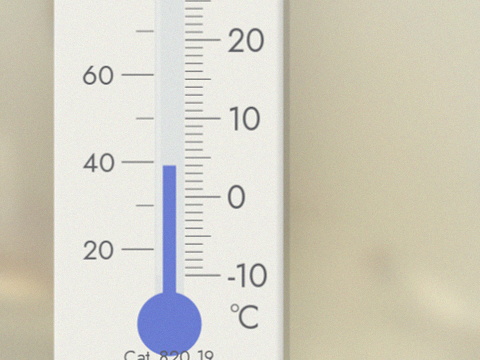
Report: 4 °C
